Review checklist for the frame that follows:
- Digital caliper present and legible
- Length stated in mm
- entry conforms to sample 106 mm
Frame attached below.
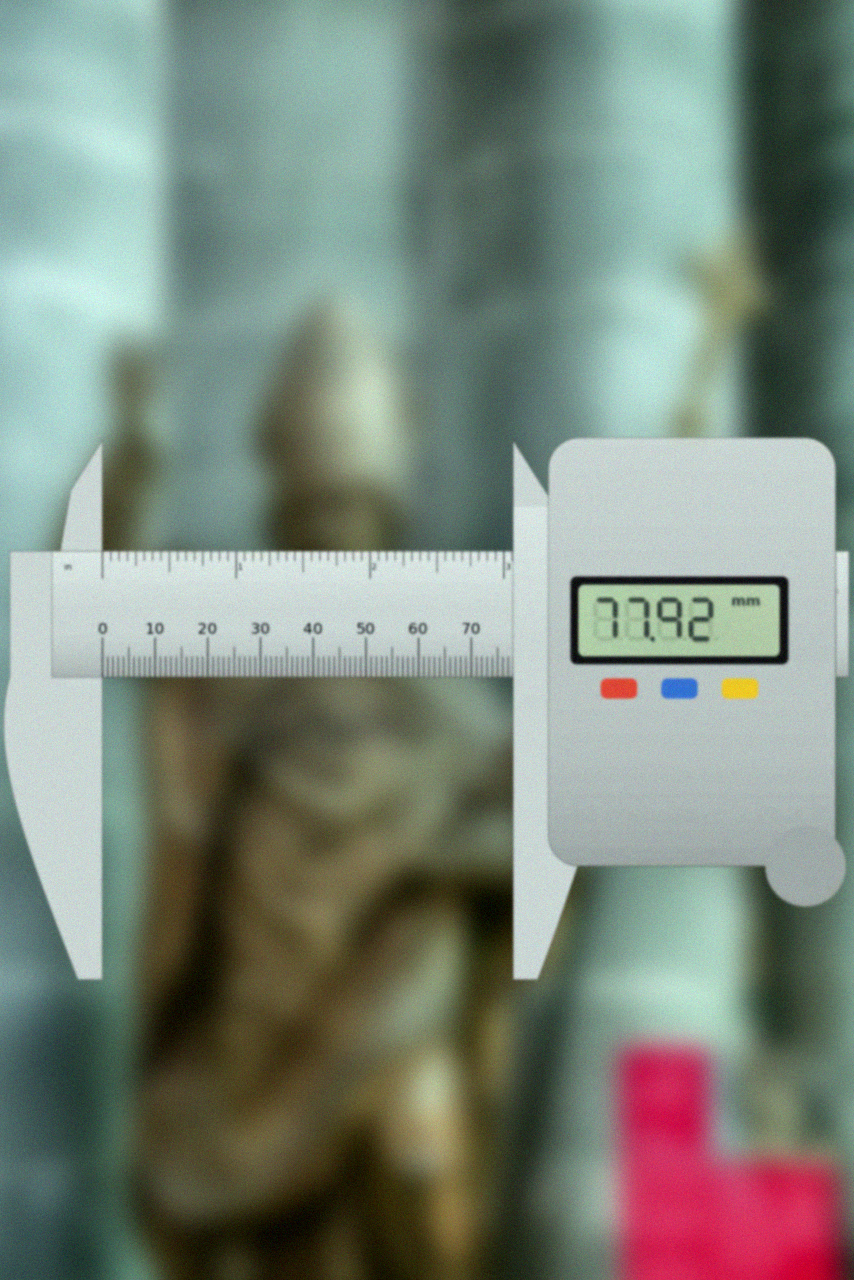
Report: 77.92 mm
